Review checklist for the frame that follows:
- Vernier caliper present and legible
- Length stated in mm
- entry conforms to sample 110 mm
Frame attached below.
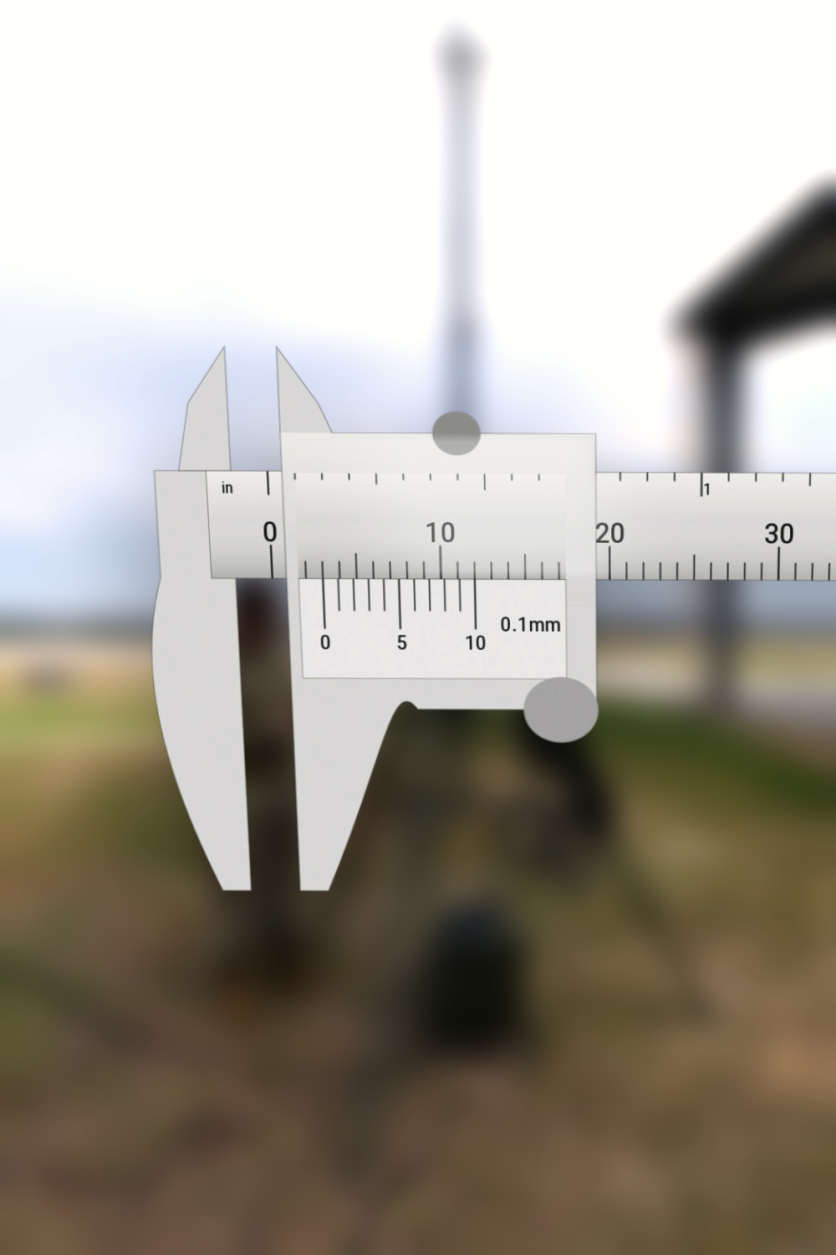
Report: 3.0 mm
